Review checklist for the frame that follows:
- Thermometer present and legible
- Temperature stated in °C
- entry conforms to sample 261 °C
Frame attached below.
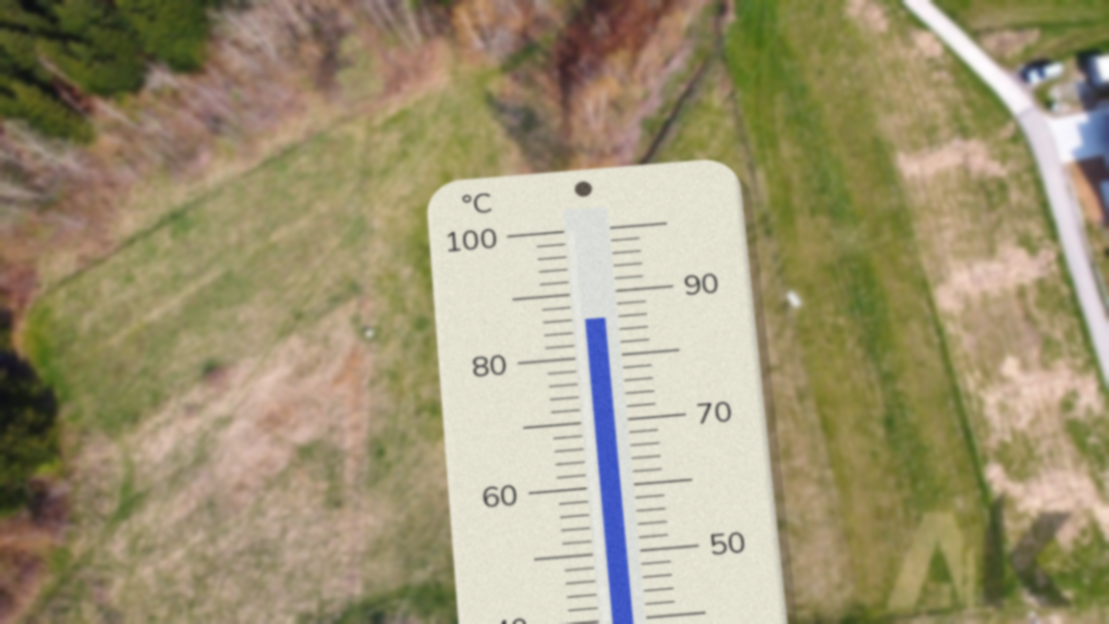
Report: 86 °C
